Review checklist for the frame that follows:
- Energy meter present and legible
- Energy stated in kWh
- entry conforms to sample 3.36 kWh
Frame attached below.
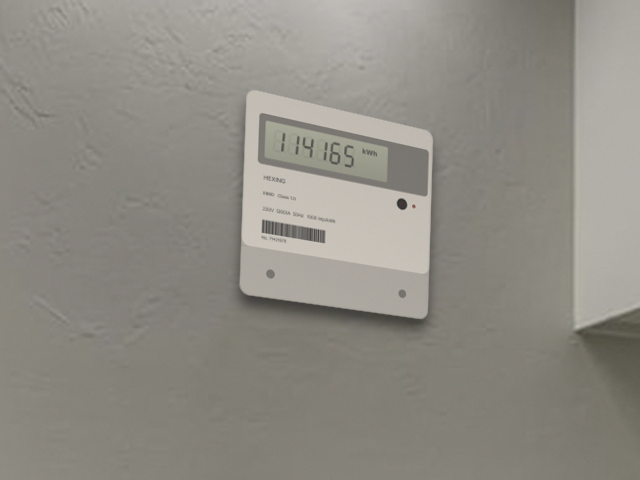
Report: 114165 kWh
